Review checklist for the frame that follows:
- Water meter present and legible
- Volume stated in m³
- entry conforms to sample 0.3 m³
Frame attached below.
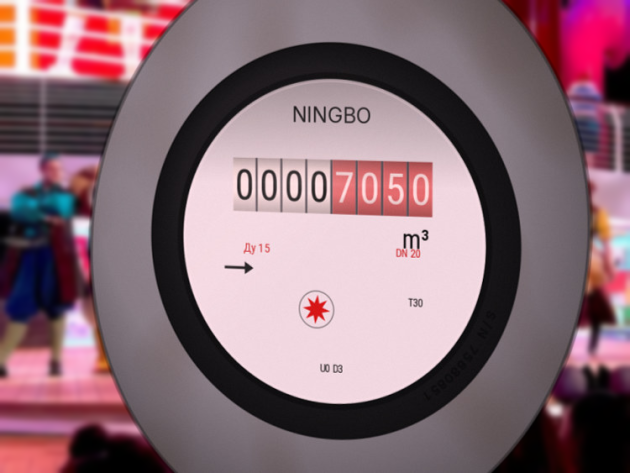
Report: 0.7050 m³
